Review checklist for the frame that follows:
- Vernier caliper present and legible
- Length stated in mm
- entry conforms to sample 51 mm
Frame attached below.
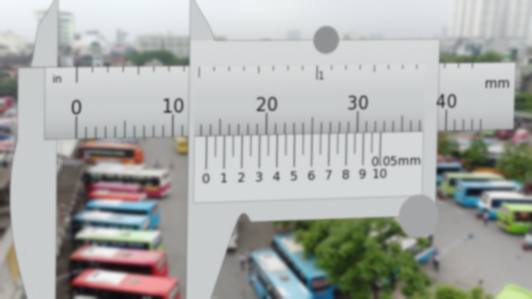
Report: 13.6 mm
